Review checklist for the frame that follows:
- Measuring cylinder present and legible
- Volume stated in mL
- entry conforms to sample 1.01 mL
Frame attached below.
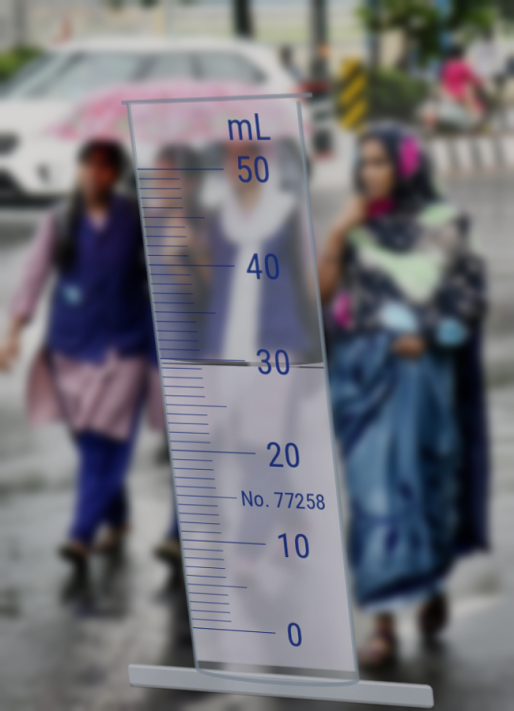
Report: 29.5 mL
